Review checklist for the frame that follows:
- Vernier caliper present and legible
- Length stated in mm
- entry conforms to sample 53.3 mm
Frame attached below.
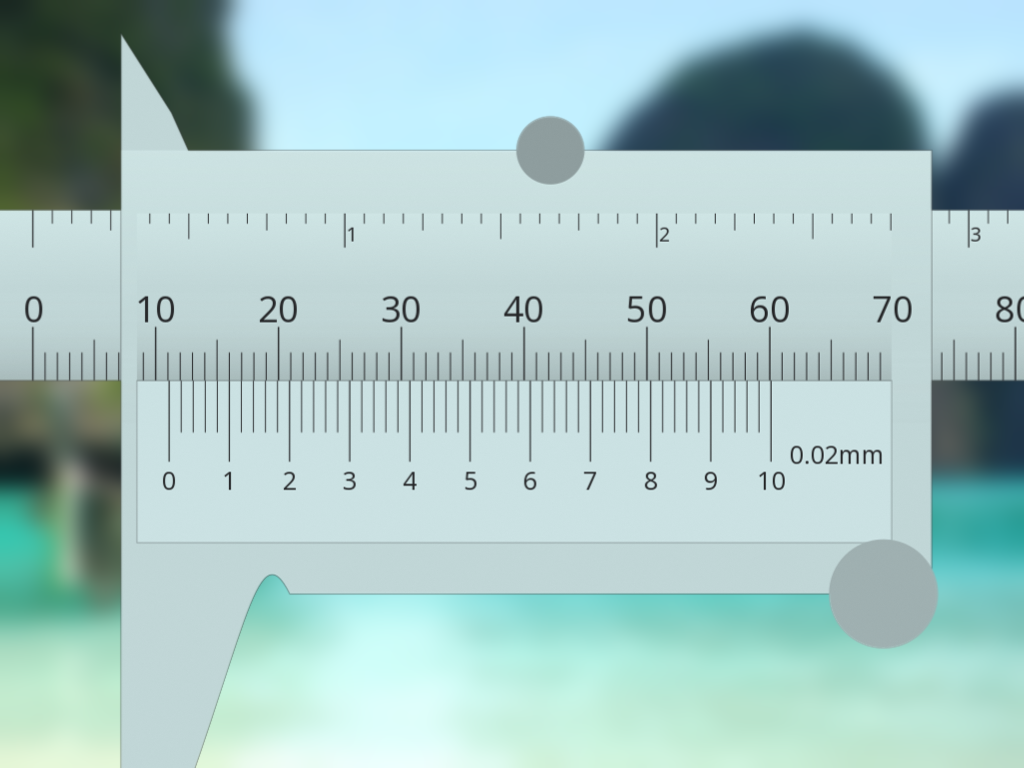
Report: 11.1 mm
